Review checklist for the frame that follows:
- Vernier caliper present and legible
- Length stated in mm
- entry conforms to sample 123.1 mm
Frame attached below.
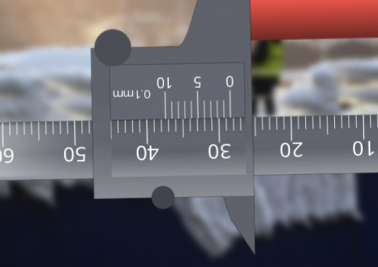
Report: 28.4 mm
